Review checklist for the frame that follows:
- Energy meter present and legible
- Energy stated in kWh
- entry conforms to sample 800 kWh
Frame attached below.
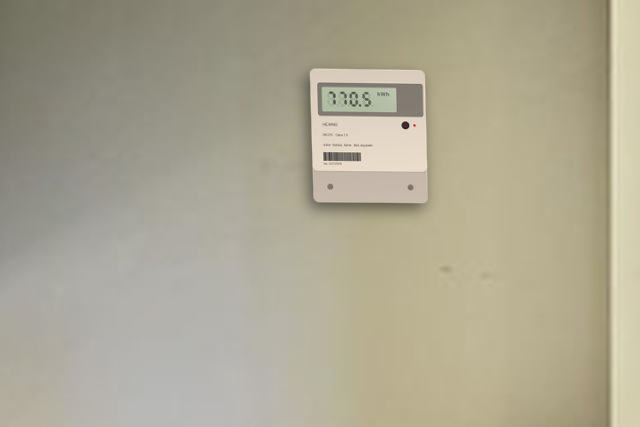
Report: 770.5 kWh
